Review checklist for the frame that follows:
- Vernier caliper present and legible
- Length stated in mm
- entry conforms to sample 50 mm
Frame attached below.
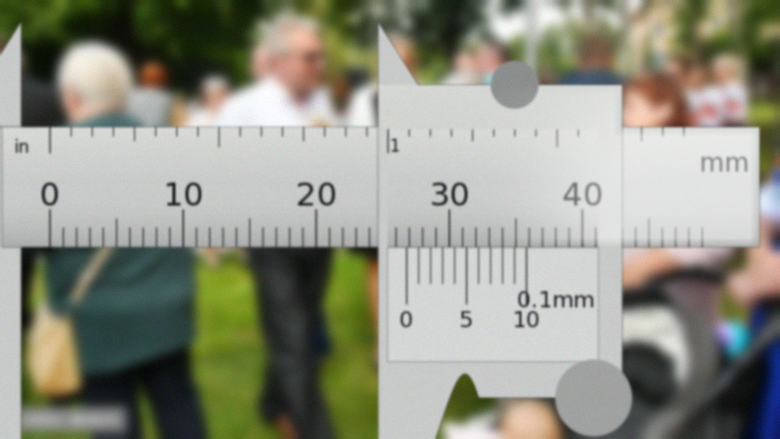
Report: 26.8 mm
